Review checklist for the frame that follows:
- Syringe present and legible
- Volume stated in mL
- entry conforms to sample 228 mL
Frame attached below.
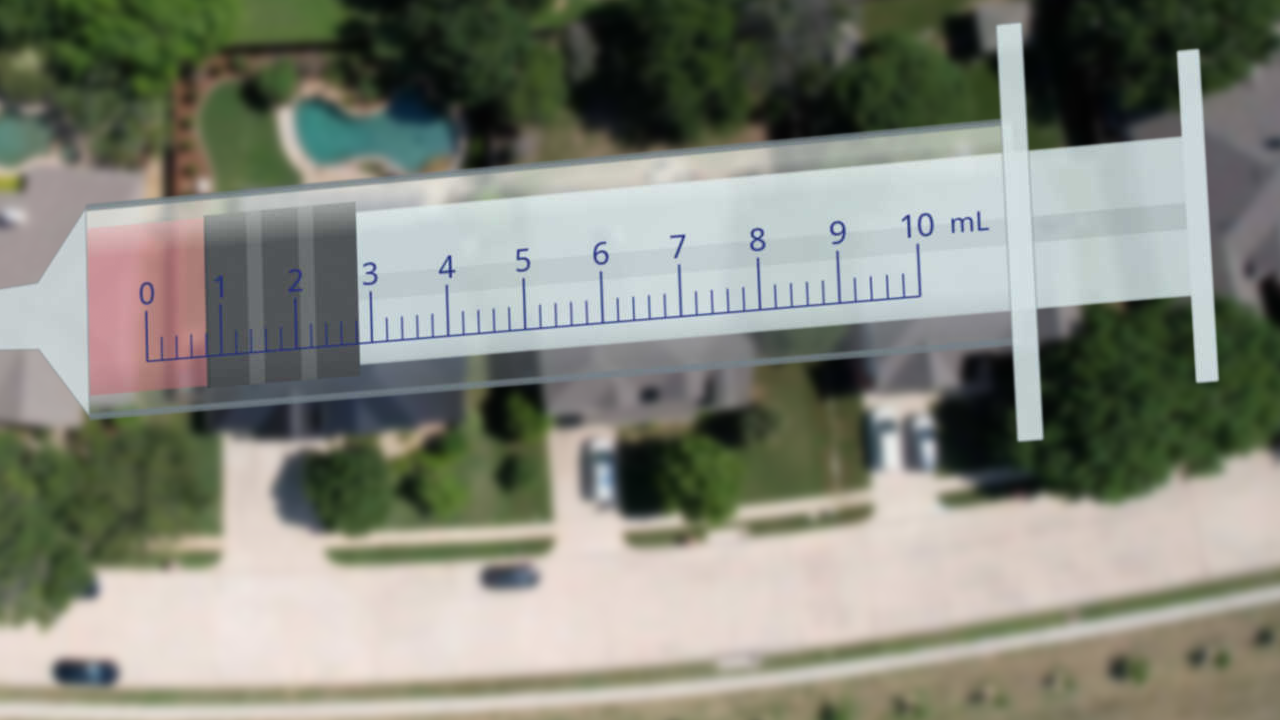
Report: 0.8 mL
